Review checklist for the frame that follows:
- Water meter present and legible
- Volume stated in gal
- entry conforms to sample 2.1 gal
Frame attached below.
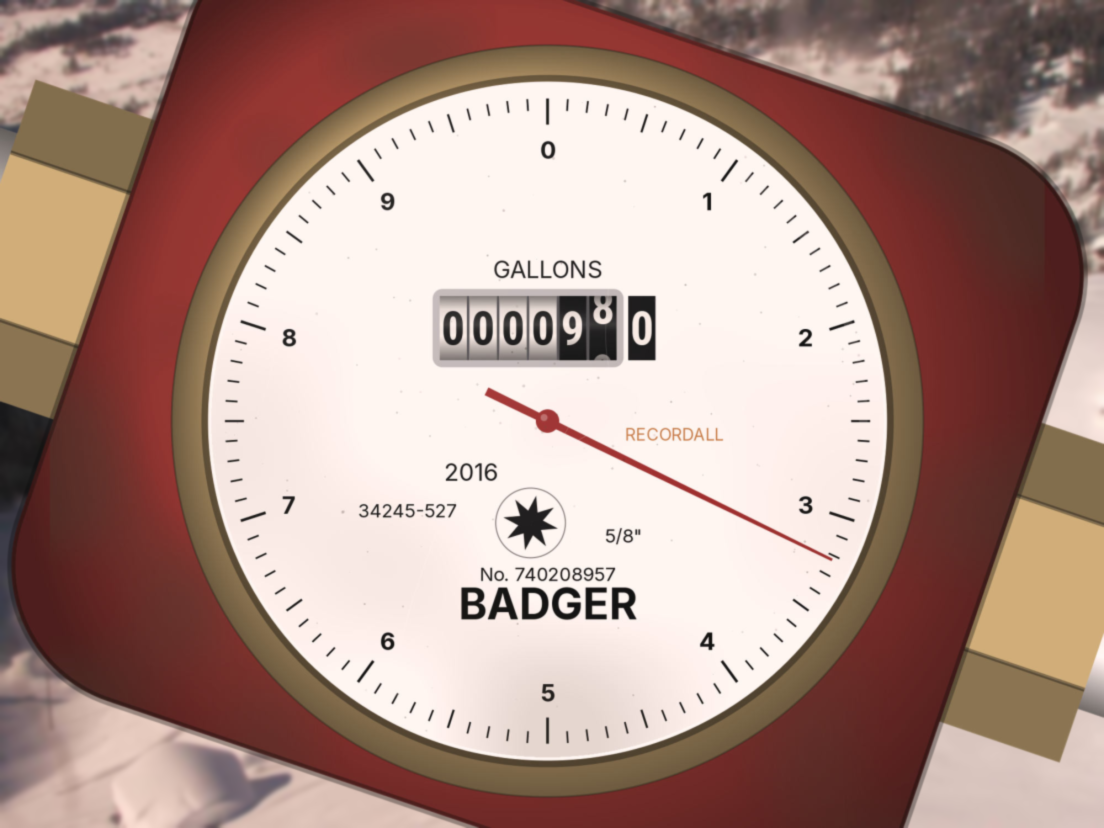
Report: 983.2 gal
